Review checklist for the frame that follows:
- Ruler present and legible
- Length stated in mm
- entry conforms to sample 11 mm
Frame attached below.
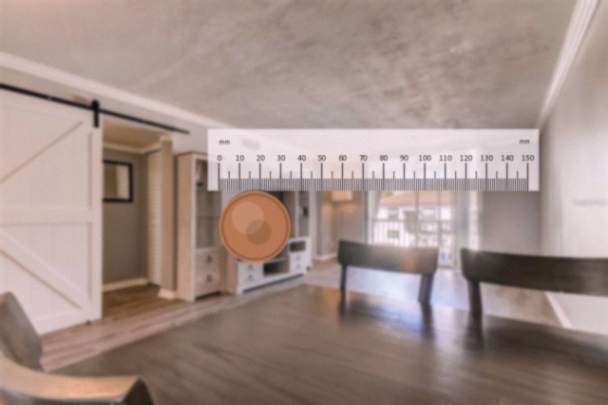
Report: 35 mm
